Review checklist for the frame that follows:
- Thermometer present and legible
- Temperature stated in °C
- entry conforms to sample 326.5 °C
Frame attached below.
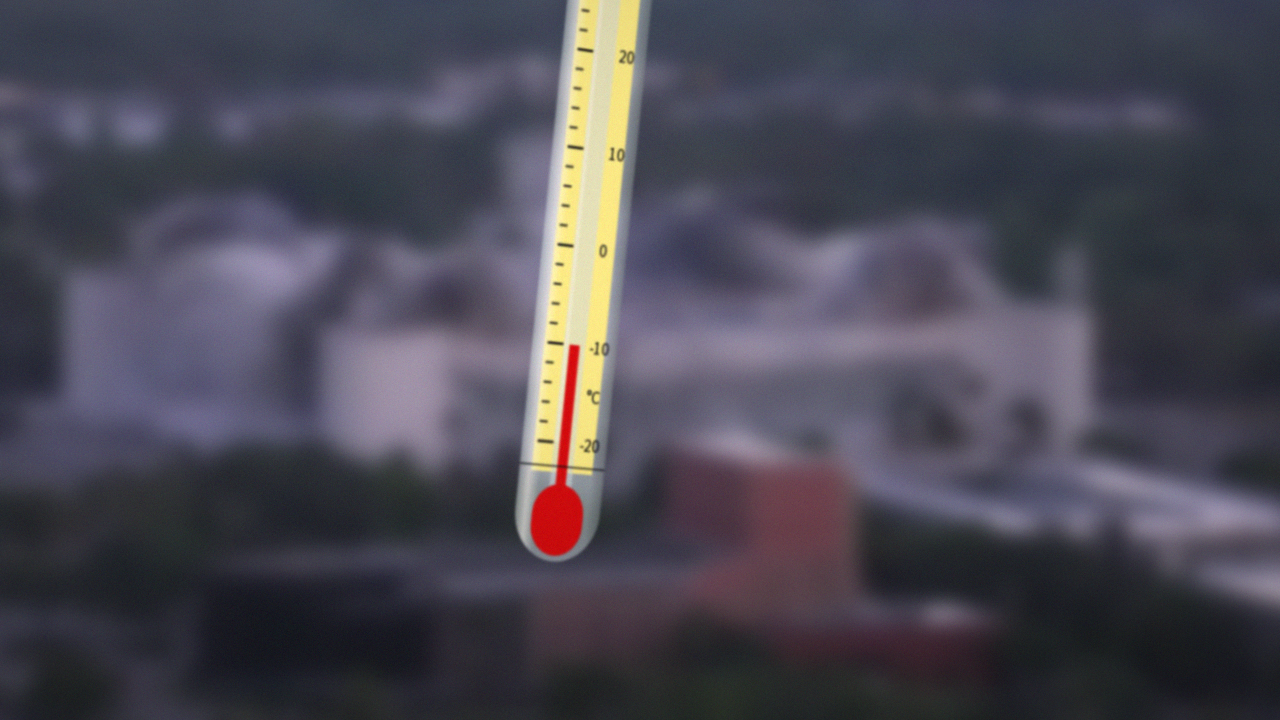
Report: -10 °C
